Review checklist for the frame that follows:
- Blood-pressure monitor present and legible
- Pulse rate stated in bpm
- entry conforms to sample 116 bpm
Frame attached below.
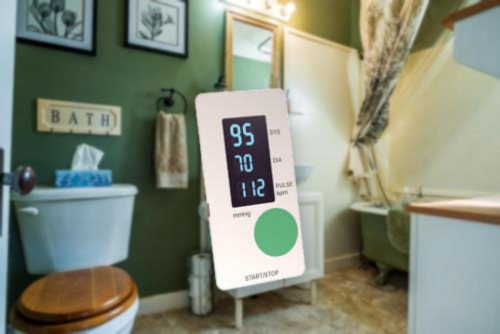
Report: 112 bpm
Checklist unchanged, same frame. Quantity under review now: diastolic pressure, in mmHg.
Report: 70 mmHg
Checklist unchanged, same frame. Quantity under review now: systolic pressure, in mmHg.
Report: 95 mmHg
